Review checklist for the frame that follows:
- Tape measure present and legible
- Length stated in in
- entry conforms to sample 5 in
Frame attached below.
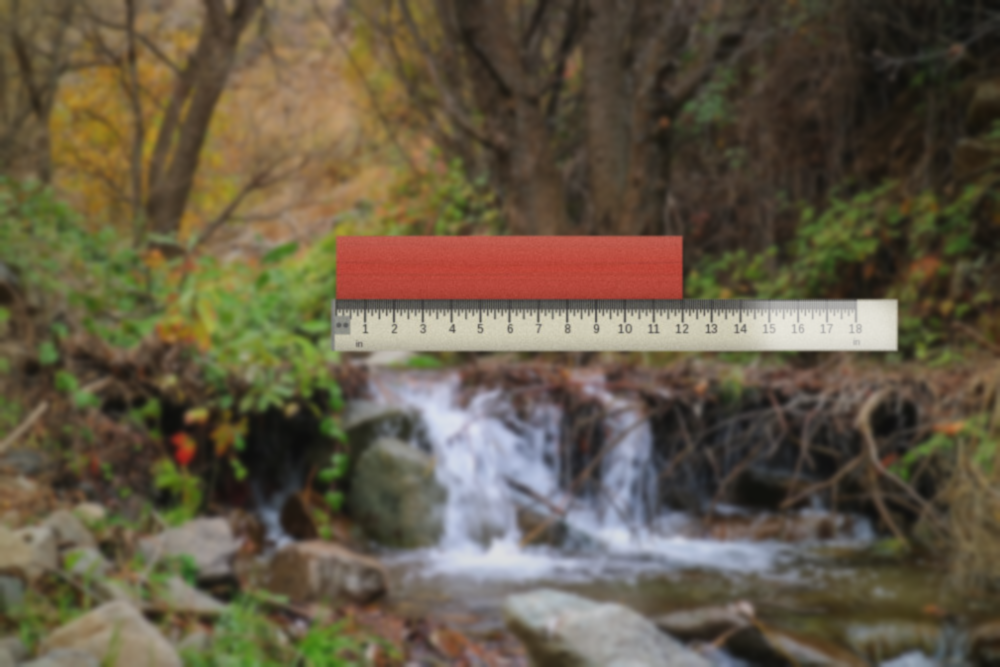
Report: 12 in
